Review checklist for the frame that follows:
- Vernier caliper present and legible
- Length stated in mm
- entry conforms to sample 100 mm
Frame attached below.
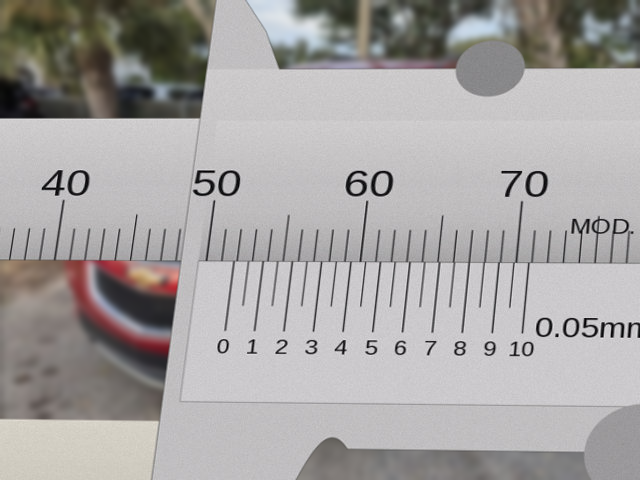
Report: 51.8 mm
